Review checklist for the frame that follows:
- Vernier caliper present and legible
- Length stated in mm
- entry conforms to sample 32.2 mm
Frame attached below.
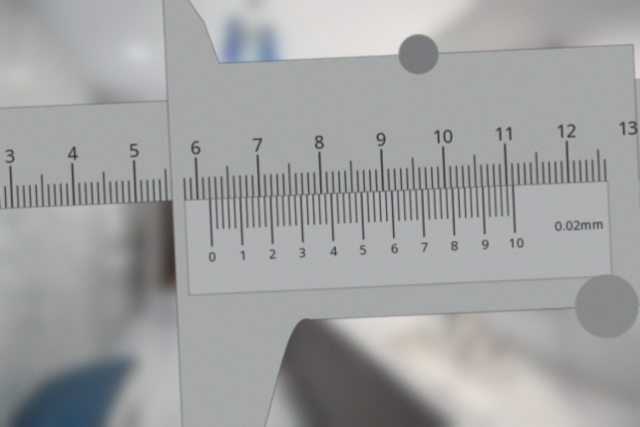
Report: 62.0 mm
